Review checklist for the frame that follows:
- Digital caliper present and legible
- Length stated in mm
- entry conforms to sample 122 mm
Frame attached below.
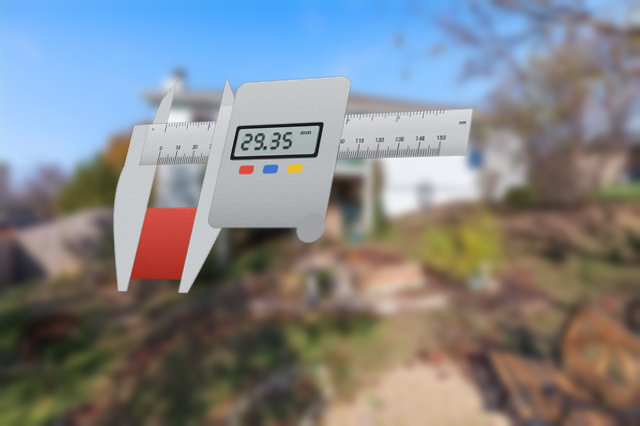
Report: 29.35 mm
